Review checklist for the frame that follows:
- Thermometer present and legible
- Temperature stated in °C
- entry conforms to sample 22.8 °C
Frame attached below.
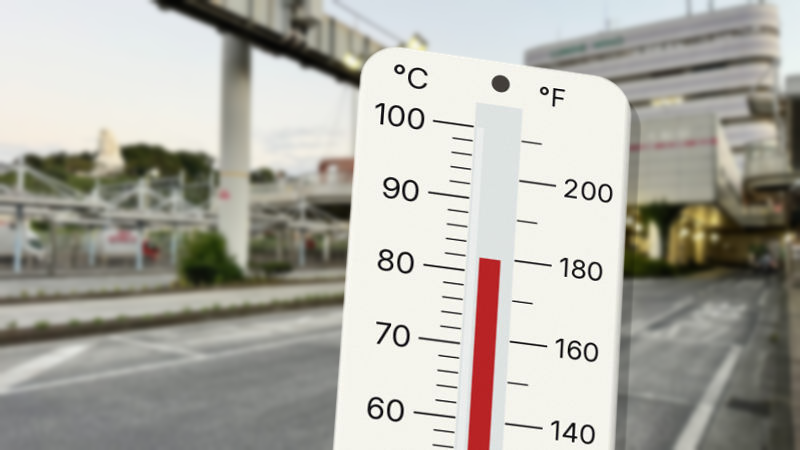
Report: 82 °C
